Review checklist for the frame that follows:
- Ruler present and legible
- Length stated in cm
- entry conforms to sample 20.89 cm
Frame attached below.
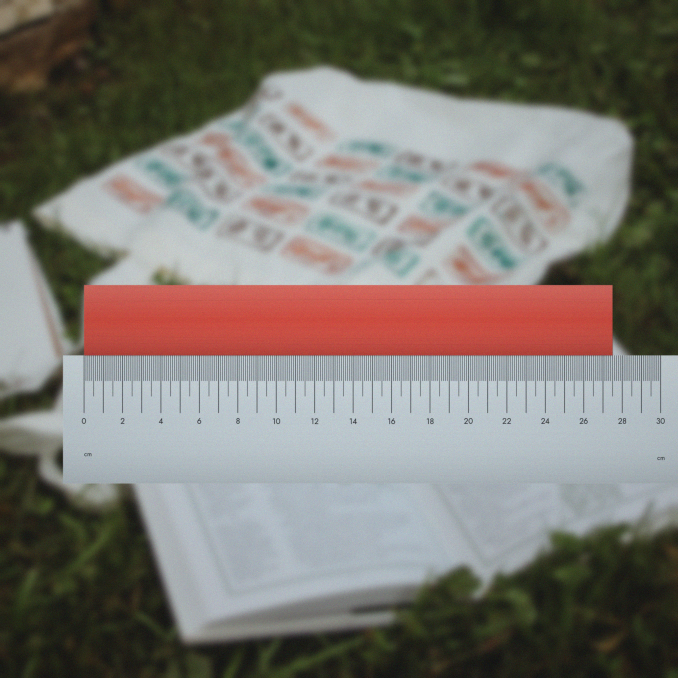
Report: 27.5 cm
